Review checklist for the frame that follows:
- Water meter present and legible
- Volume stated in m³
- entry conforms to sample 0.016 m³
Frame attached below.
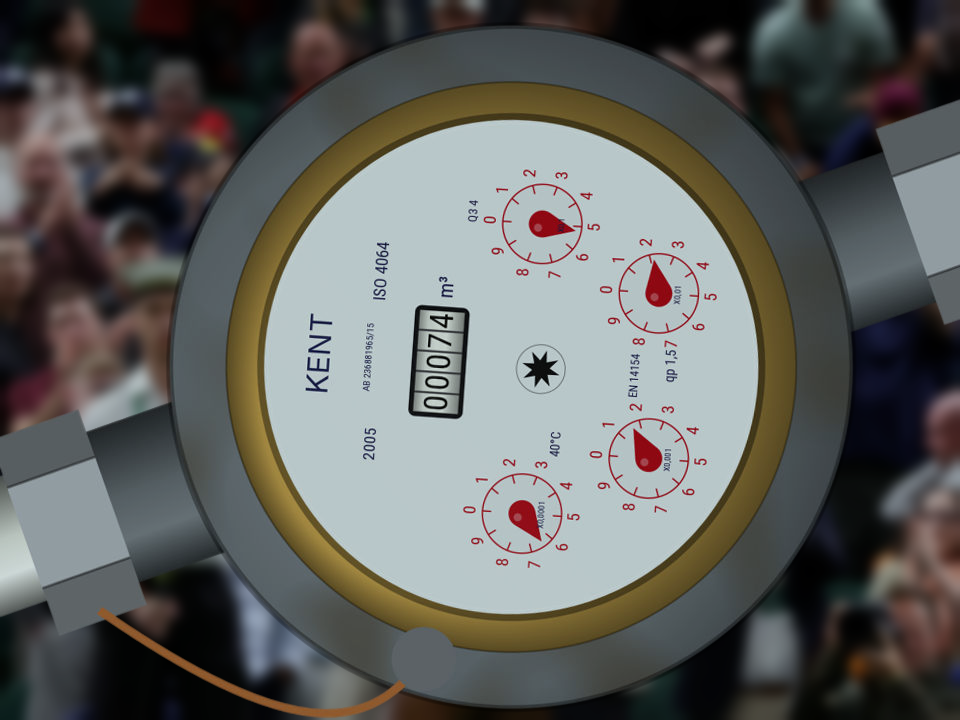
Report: 74.5216 m³
